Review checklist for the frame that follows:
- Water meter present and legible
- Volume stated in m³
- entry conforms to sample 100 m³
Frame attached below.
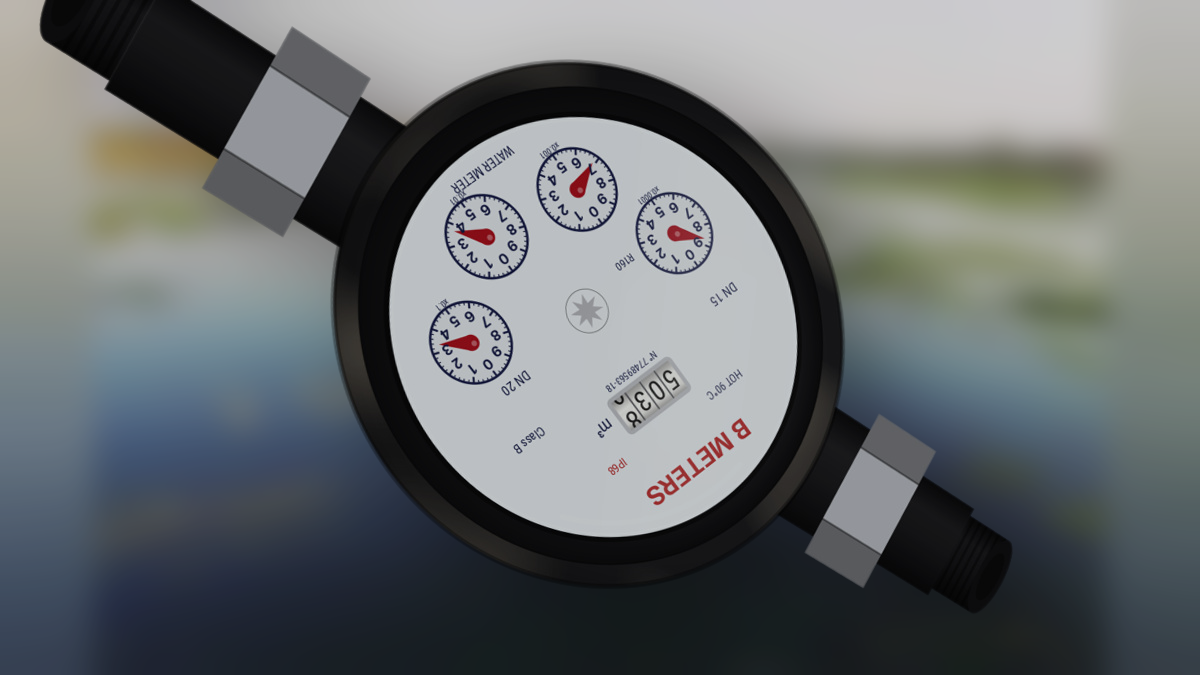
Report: 5038.3368 m³
